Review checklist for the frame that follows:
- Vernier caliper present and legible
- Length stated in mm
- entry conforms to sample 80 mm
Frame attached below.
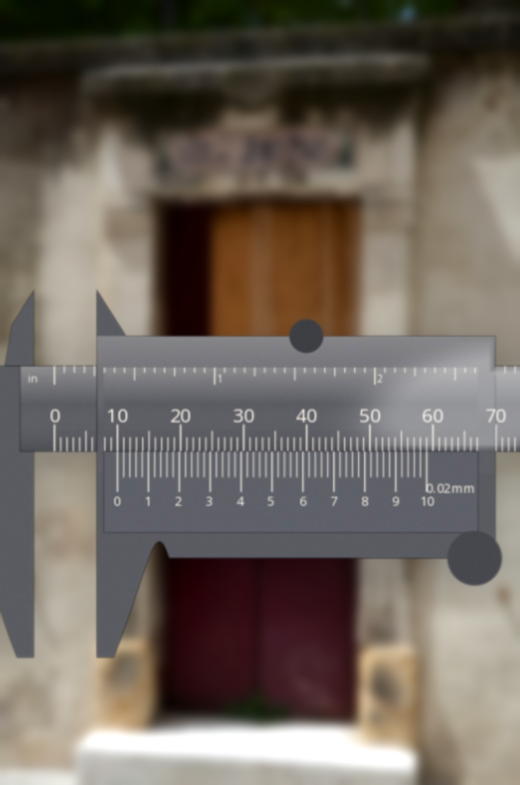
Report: 10.0 mm
